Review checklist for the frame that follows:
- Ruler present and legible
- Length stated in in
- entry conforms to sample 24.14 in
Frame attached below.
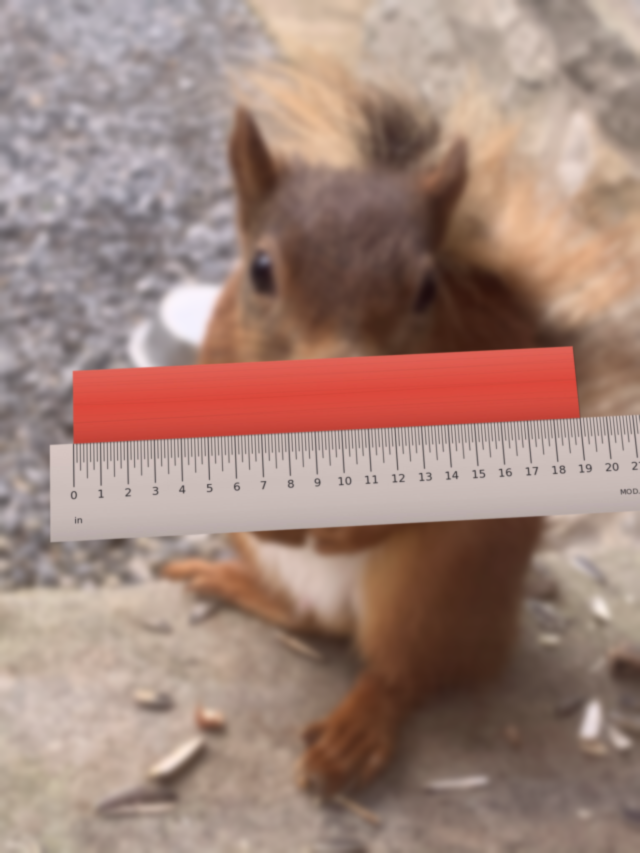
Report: 19 in
